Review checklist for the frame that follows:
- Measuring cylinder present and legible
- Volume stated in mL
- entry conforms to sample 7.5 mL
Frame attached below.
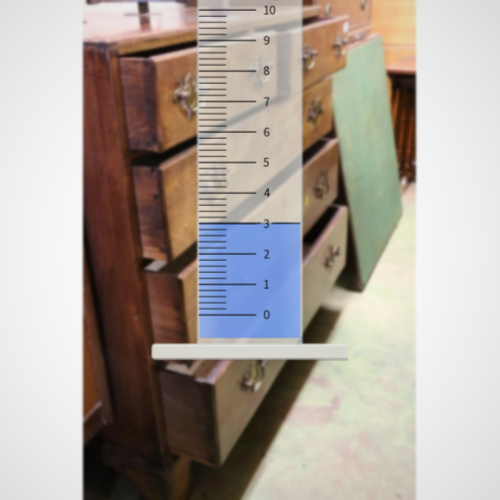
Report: 3 mL
